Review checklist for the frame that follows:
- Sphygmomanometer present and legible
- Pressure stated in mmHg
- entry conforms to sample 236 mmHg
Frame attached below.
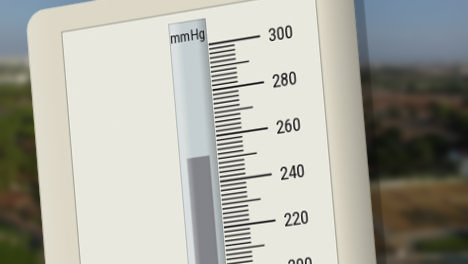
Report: 252 mmHg
